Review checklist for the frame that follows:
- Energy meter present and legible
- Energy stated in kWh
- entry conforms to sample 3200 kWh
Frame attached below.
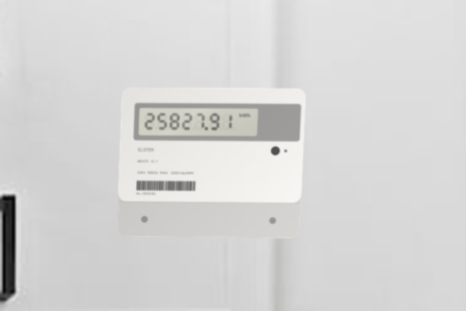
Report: 25827.91 kWh
